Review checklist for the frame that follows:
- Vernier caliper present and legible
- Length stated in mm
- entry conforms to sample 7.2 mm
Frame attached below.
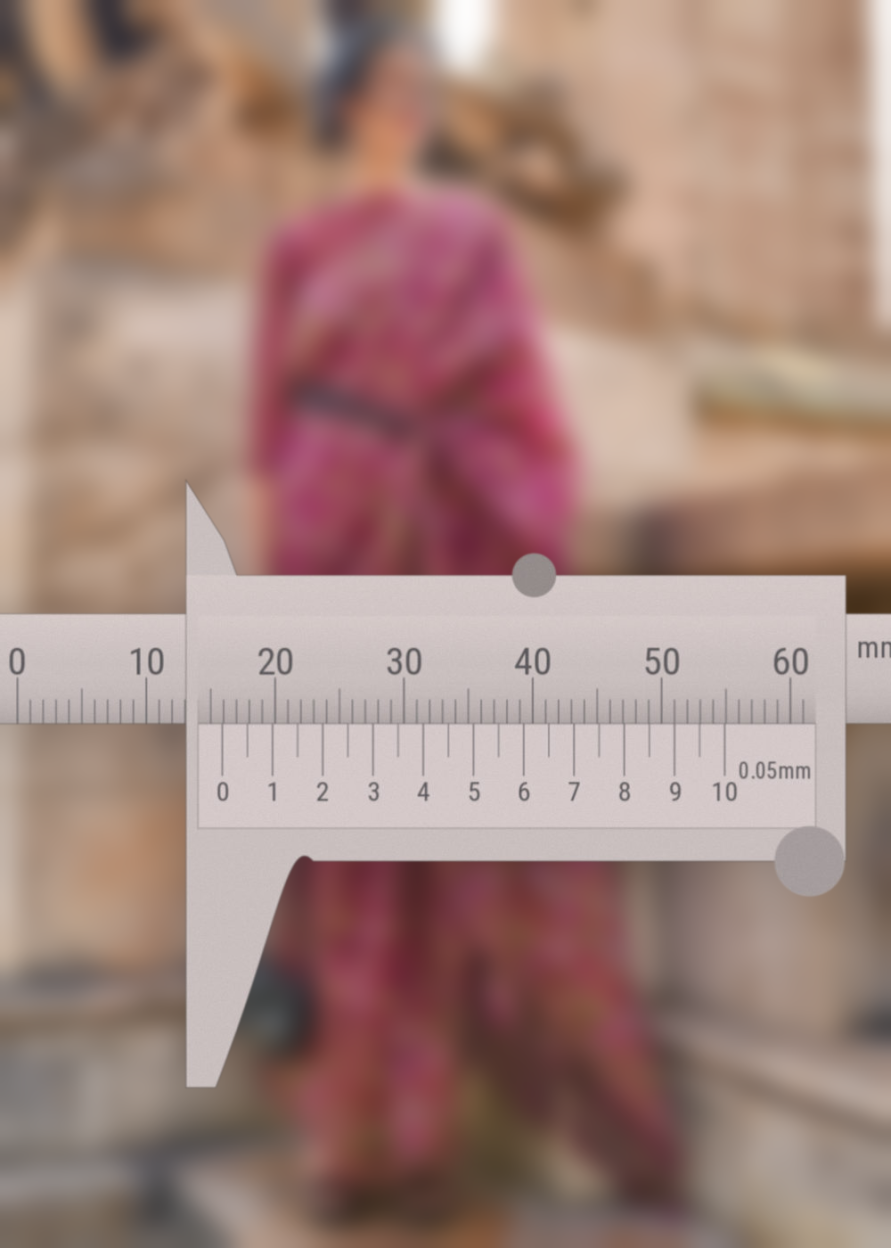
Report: 15.9 mm
